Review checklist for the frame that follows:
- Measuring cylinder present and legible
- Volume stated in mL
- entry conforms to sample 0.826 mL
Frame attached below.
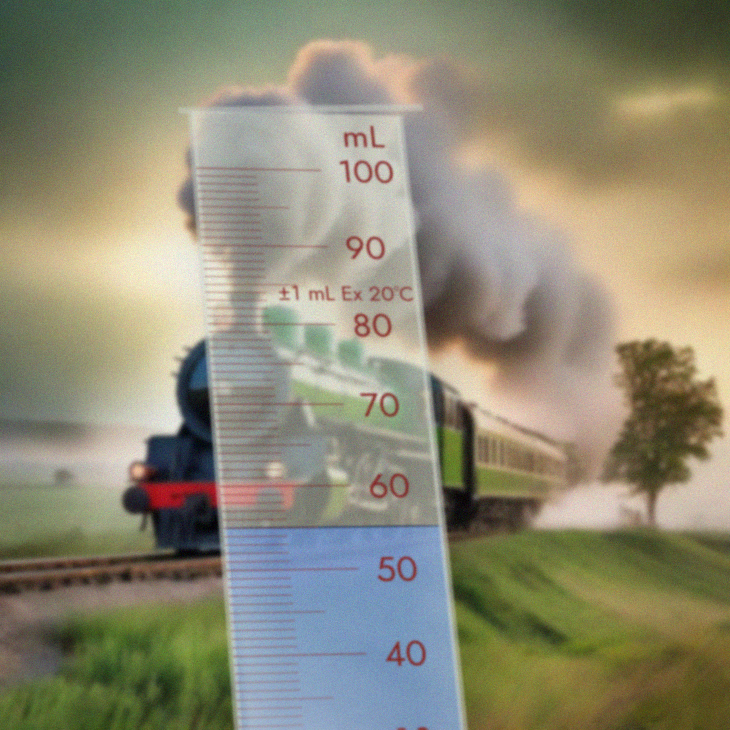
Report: 55 mL
